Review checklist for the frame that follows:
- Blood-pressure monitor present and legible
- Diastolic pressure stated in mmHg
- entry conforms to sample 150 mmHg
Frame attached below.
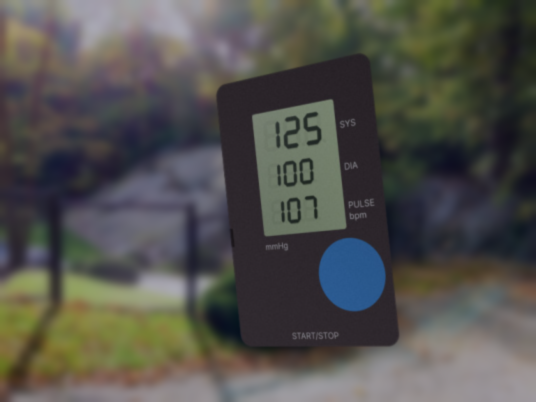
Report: 100 mmHg
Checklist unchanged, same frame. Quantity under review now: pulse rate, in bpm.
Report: 107 bpm
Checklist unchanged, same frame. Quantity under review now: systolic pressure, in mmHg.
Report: 125 mmHg
